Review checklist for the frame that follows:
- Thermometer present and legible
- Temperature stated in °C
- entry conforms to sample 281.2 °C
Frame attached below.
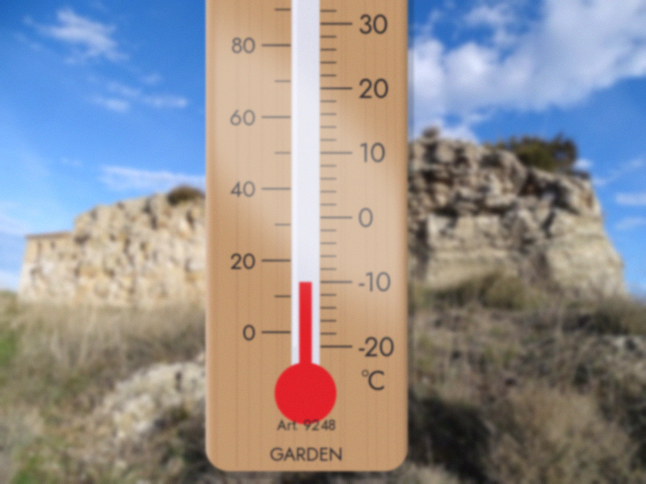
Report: -10 °C
